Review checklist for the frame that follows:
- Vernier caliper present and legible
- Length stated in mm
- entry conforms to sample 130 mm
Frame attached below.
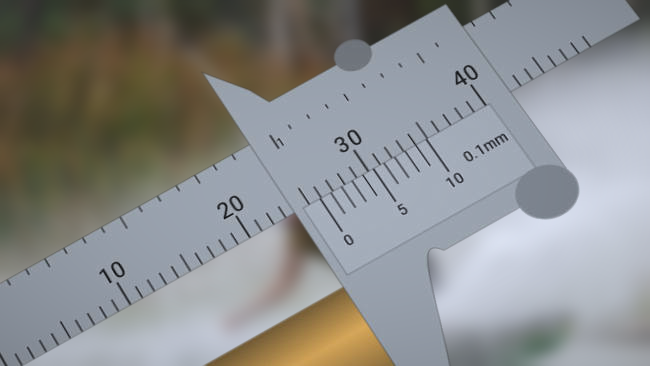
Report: 25.9 mm
